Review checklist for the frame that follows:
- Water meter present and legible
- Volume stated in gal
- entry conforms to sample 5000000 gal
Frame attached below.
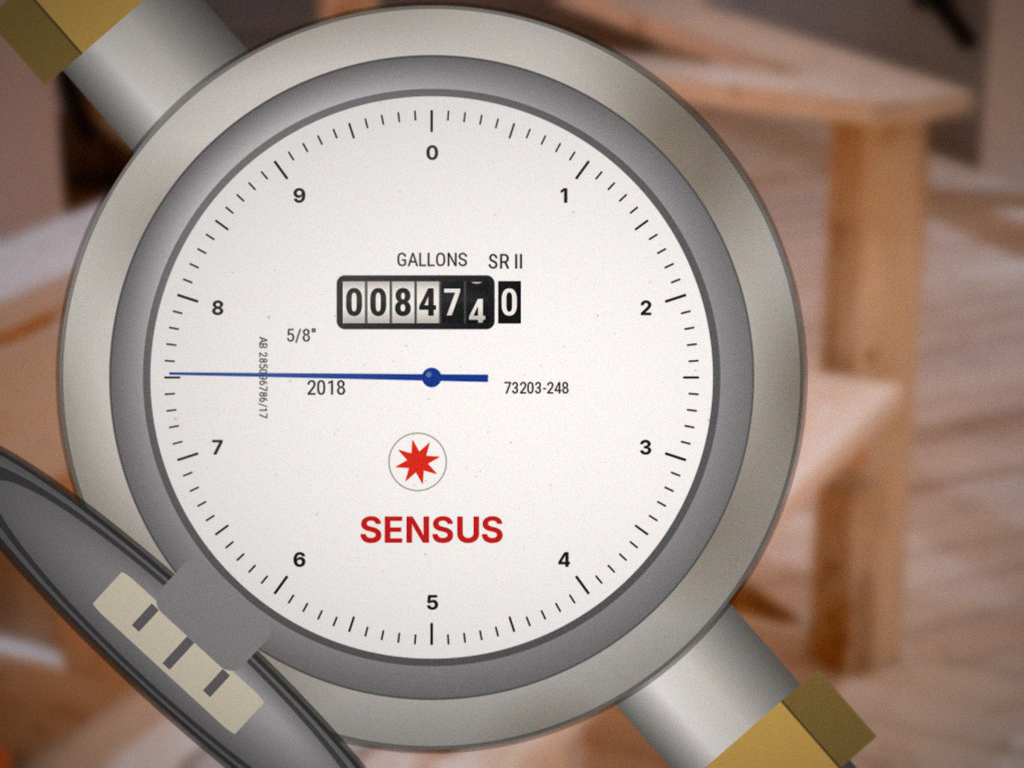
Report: 84737.5 gal
